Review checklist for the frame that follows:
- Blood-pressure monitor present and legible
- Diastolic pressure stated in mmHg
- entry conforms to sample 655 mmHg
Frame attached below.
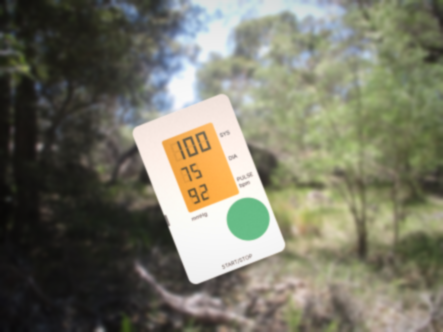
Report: 75 mmHg
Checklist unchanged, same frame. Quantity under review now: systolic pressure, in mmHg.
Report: 100 mmHg
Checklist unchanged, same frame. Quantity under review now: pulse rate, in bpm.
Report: 92 bpm
